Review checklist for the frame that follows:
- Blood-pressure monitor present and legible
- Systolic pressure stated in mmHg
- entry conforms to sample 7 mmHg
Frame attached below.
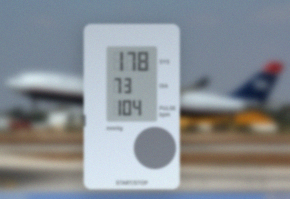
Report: 178 mmHg
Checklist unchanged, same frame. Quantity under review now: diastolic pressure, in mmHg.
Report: 73 mmHg
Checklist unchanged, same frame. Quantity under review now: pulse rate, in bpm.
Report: 104 bpm
